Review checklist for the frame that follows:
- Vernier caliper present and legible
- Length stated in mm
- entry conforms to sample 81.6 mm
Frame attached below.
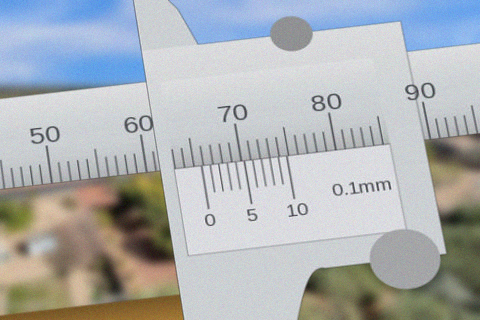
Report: 65.8 mm
